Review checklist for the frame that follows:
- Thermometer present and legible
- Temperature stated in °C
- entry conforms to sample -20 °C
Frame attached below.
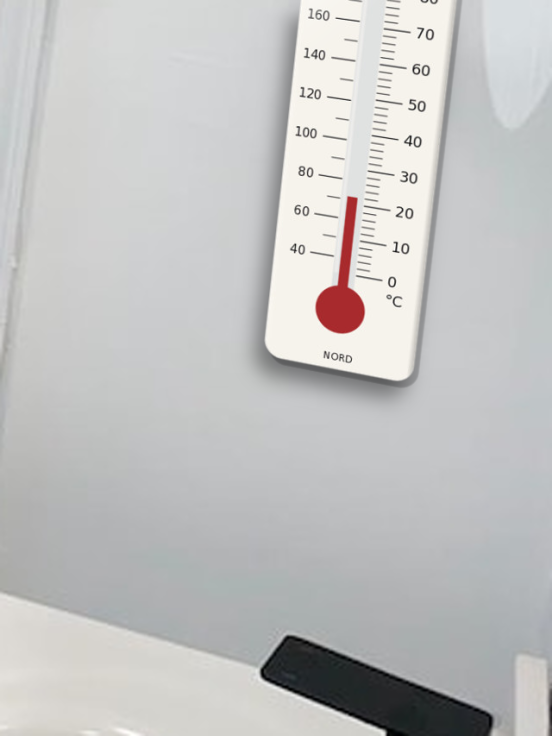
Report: 22 °C
